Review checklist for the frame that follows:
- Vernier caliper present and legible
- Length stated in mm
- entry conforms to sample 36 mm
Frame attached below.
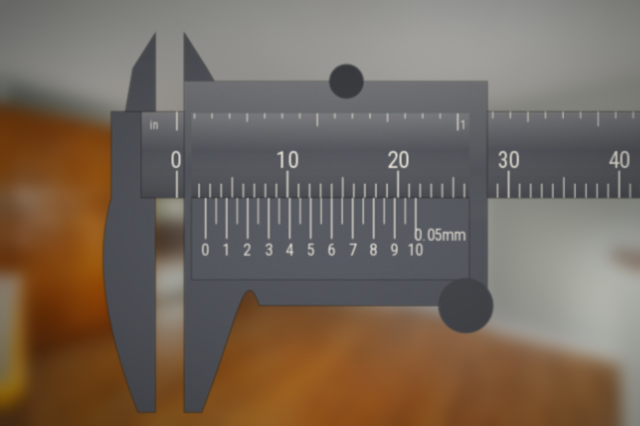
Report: 2.6 mm
